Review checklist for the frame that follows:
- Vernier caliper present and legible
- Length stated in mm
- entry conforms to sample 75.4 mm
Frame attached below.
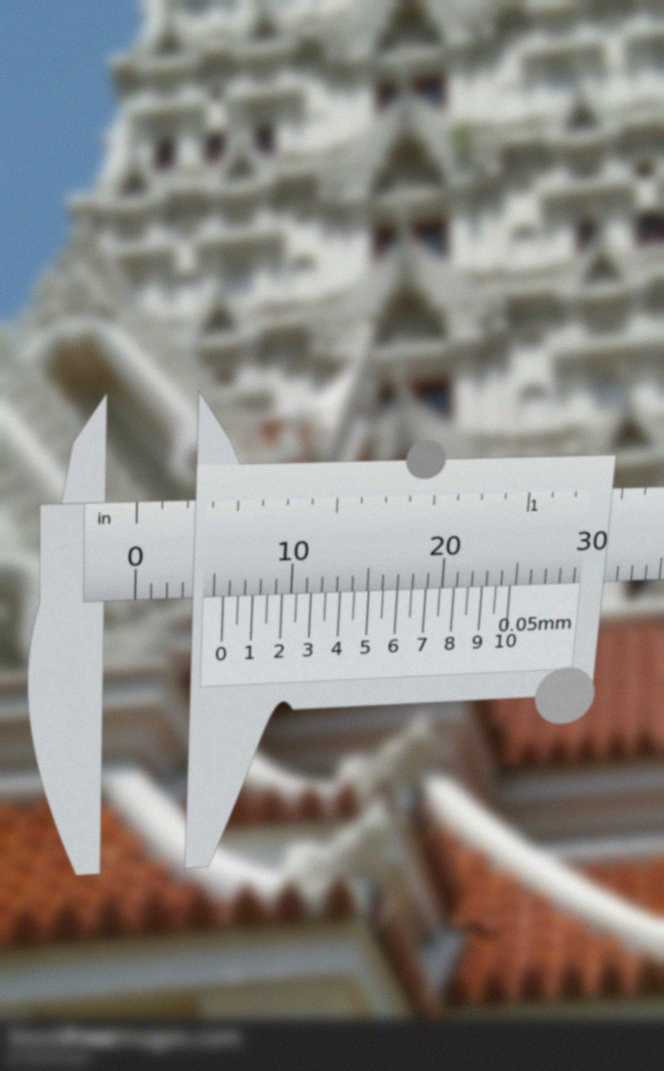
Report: 5.6 mm
